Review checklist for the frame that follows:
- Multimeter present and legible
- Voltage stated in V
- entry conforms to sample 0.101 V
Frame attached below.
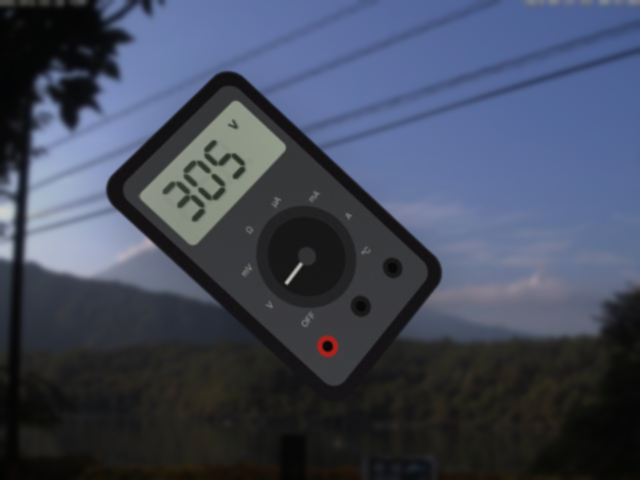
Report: 305 V
